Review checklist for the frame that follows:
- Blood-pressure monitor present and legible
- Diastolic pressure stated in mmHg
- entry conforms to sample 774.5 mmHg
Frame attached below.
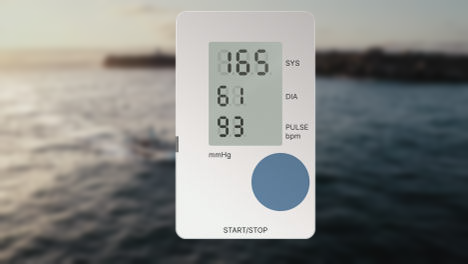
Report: 61 mmHg
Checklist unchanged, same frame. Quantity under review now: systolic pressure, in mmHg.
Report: 165 mmHg
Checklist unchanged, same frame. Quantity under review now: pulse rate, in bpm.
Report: 93 bpm
